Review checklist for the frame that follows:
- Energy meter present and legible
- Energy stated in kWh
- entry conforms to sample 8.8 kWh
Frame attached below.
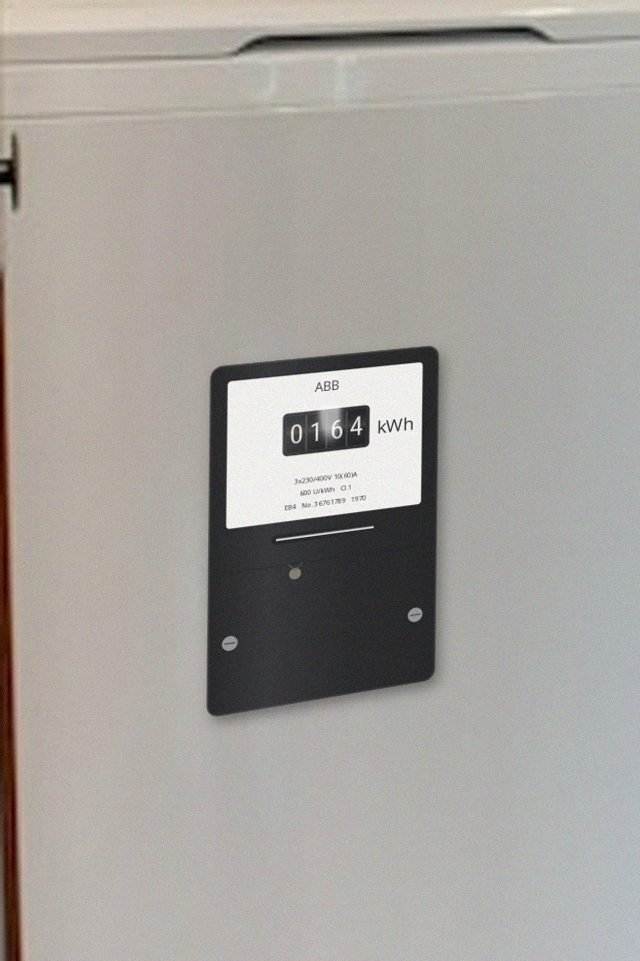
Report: 164 kWh
